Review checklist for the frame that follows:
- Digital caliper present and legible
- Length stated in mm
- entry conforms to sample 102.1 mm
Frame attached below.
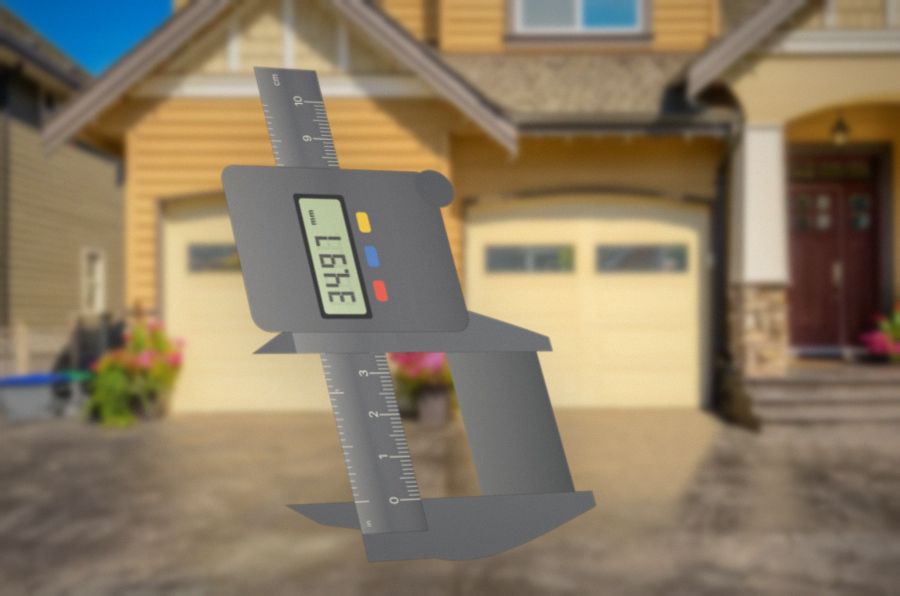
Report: 34.97 mm
